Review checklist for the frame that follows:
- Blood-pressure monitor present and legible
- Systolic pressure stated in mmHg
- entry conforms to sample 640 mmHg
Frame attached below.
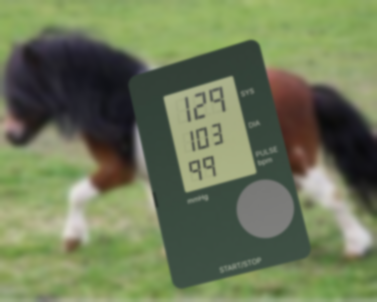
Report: 129 mmHg
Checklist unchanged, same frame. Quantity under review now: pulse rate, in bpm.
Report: 99 bpm
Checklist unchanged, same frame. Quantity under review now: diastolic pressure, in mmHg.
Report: 103 mmHg
